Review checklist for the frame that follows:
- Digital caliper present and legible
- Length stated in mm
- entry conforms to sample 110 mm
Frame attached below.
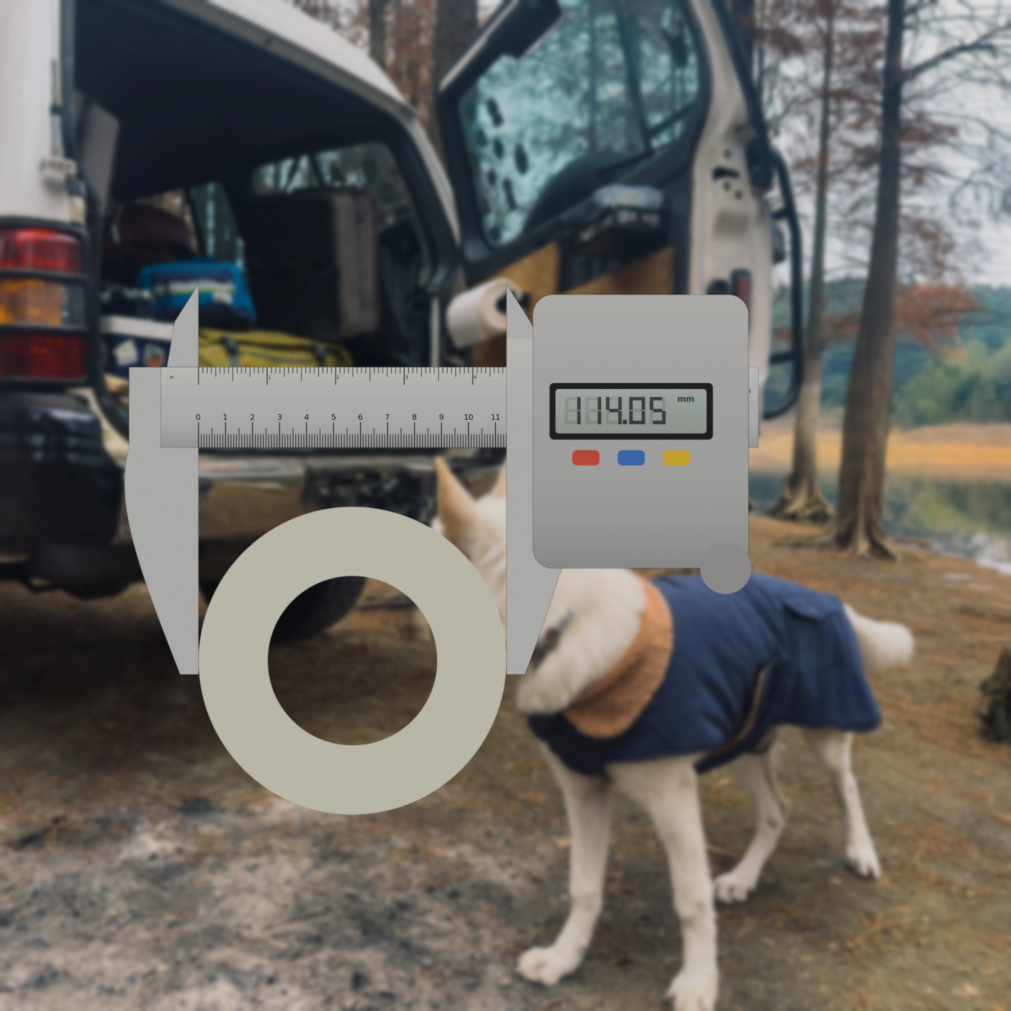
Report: 114.05 mm
